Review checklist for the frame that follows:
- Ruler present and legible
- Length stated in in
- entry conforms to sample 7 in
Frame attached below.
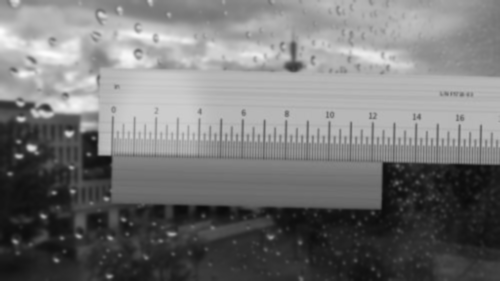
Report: 12.5 in
